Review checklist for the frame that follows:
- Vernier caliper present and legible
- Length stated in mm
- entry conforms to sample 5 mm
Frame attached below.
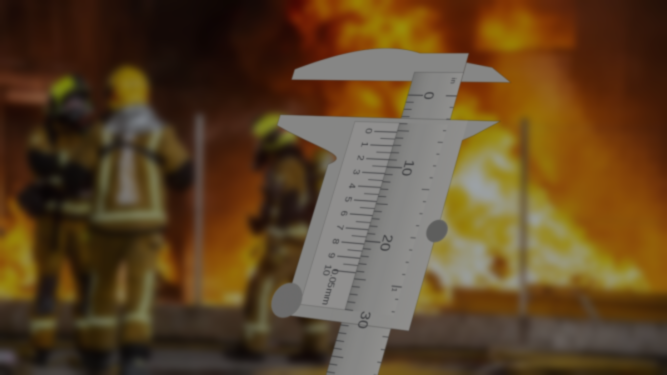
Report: 5.2 mm
